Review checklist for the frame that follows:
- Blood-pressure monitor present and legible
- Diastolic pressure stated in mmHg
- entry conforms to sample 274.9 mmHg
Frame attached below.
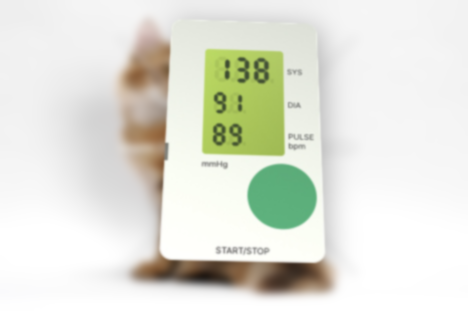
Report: 91 mmHg
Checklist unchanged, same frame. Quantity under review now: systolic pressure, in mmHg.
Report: 138 mmHg
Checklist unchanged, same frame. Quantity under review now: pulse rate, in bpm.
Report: 89 bpm
